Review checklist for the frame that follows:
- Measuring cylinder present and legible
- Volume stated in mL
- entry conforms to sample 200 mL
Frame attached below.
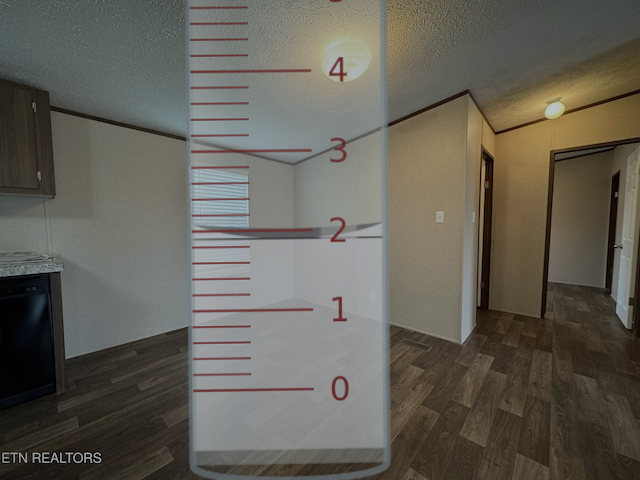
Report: 1.9 mL
